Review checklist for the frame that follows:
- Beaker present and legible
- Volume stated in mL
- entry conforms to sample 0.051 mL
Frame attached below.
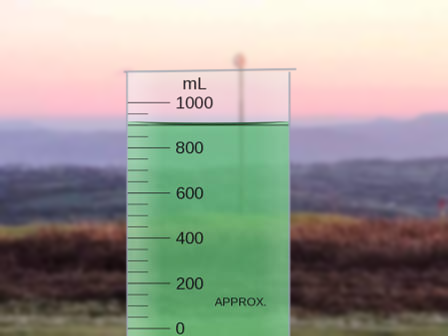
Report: 900 mL
